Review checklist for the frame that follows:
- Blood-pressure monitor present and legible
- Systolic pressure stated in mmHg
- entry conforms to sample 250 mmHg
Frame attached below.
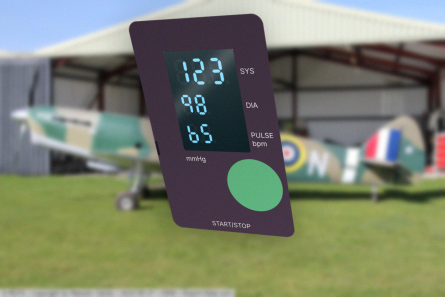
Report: 123 mmHg
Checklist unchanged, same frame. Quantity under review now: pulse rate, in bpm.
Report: 65 bpm
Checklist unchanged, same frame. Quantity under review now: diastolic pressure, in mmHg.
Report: 98 mmHg
